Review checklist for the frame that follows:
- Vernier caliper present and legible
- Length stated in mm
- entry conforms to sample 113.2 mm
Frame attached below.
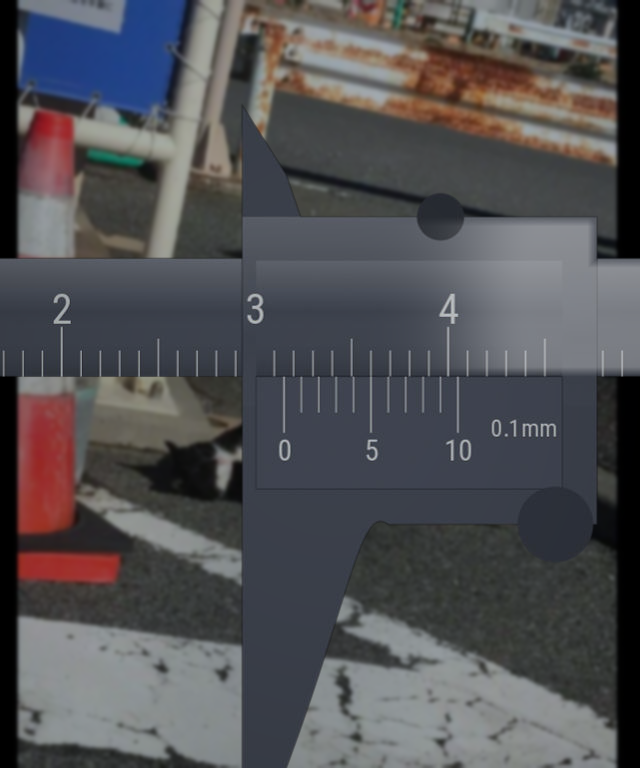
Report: 31.5 mm
